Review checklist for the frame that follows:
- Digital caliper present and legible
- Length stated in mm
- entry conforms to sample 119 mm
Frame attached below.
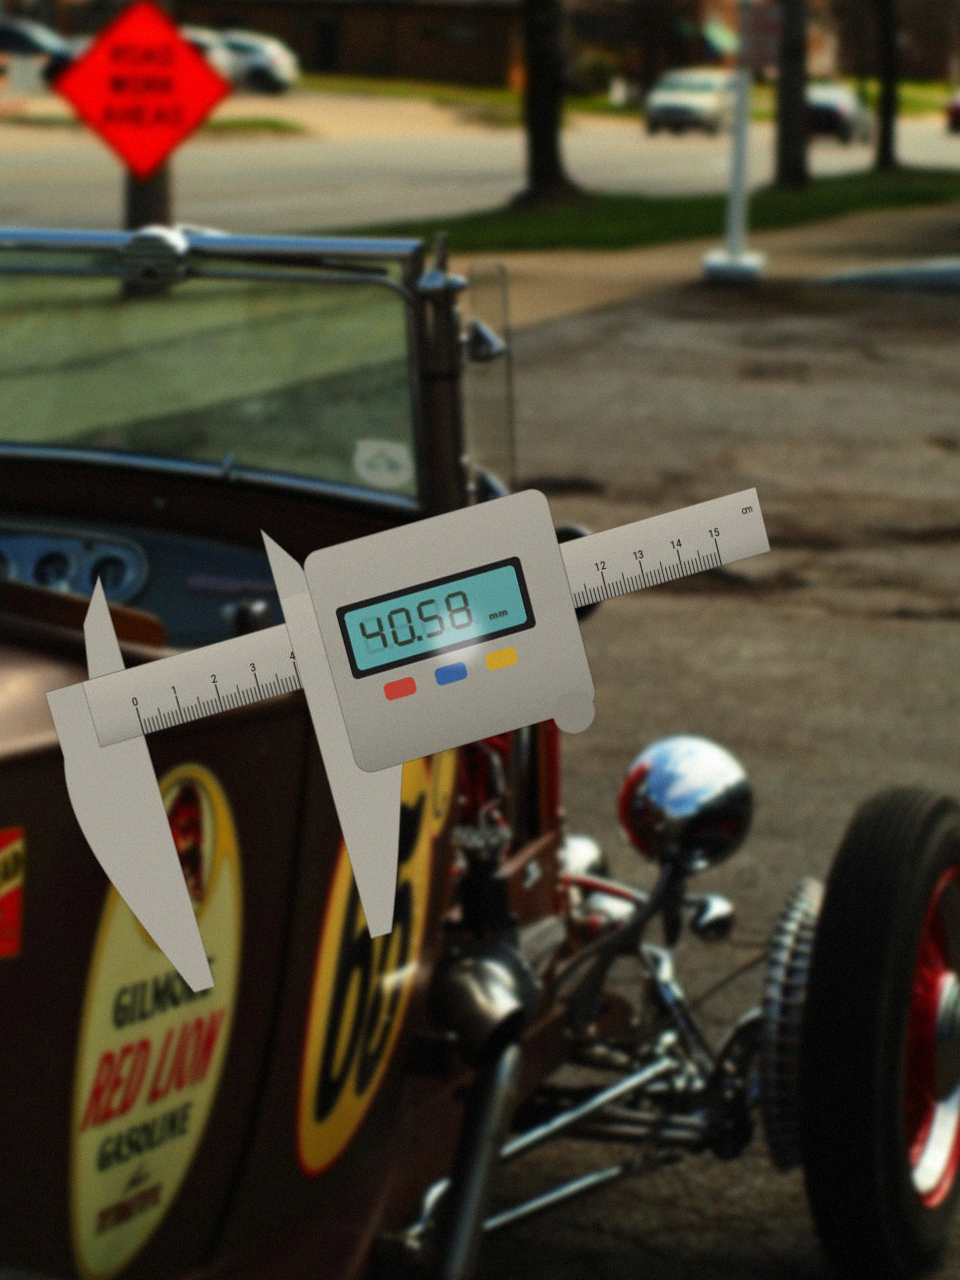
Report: 40.58 mm
